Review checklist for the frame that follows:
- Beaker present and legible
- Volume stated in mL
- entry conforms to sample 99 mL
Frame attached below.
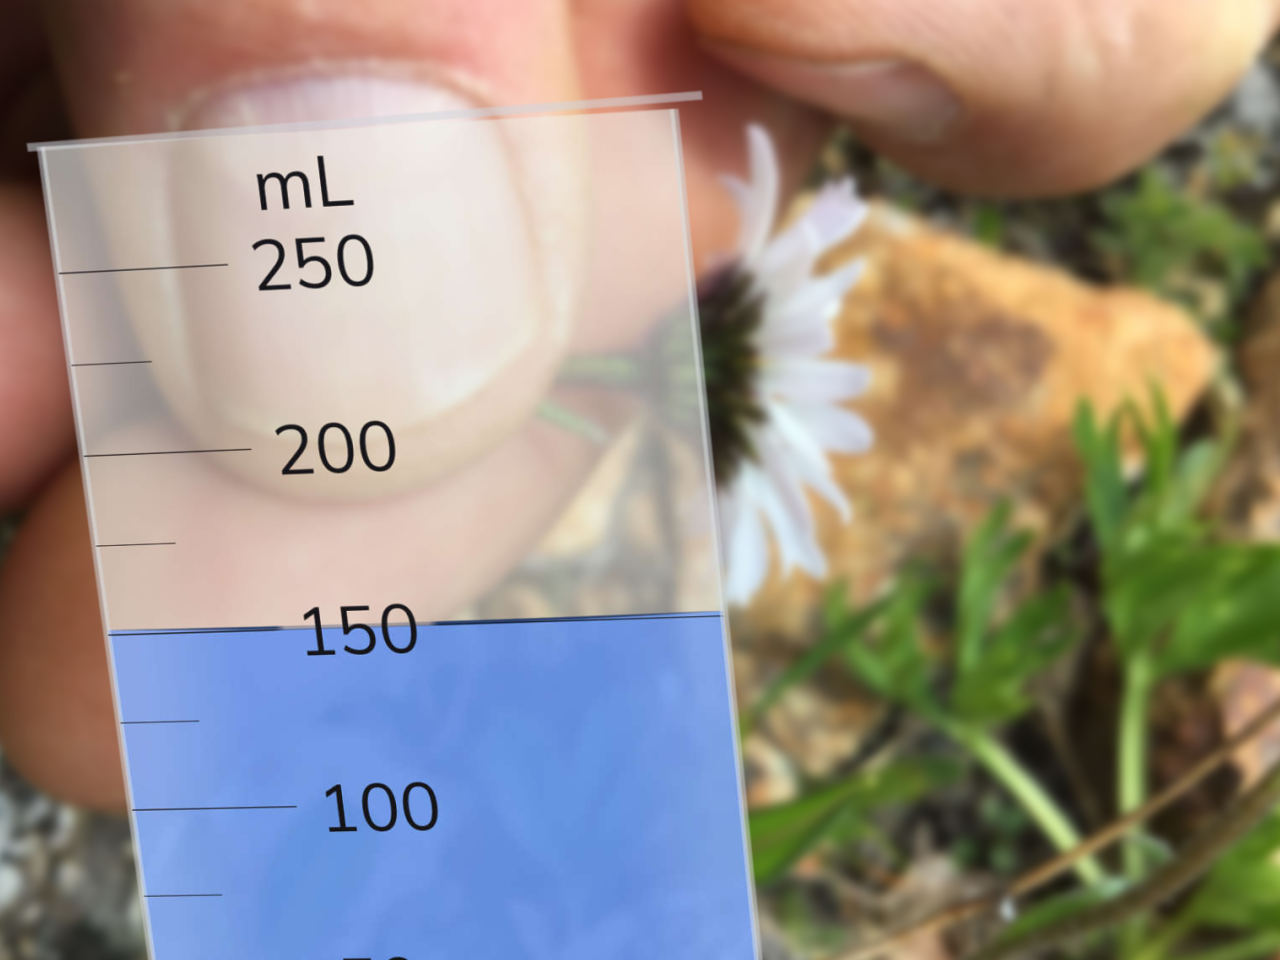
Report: 150 mL
